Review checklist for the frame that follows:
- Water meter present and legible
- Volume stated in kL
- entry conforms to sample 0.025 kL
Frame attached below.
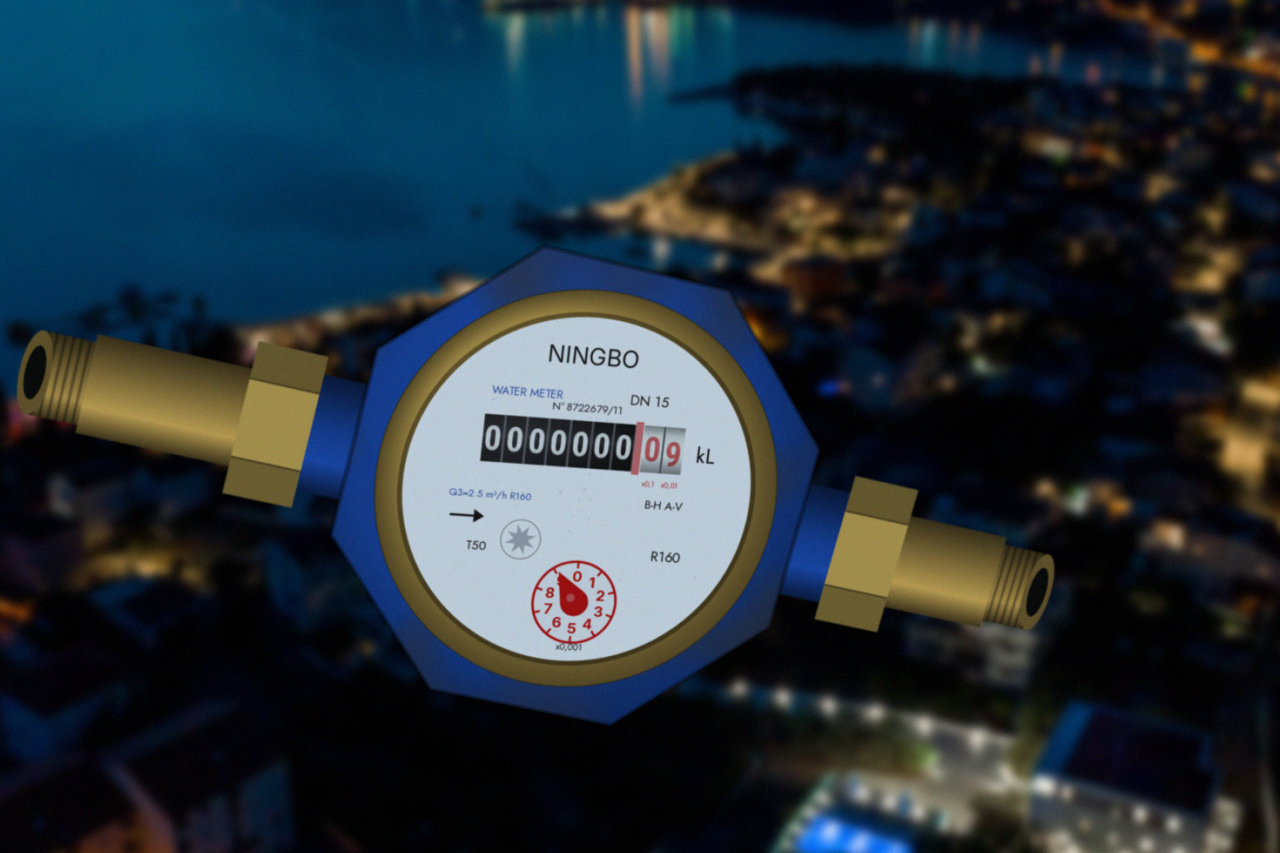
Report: 0.089 kL
